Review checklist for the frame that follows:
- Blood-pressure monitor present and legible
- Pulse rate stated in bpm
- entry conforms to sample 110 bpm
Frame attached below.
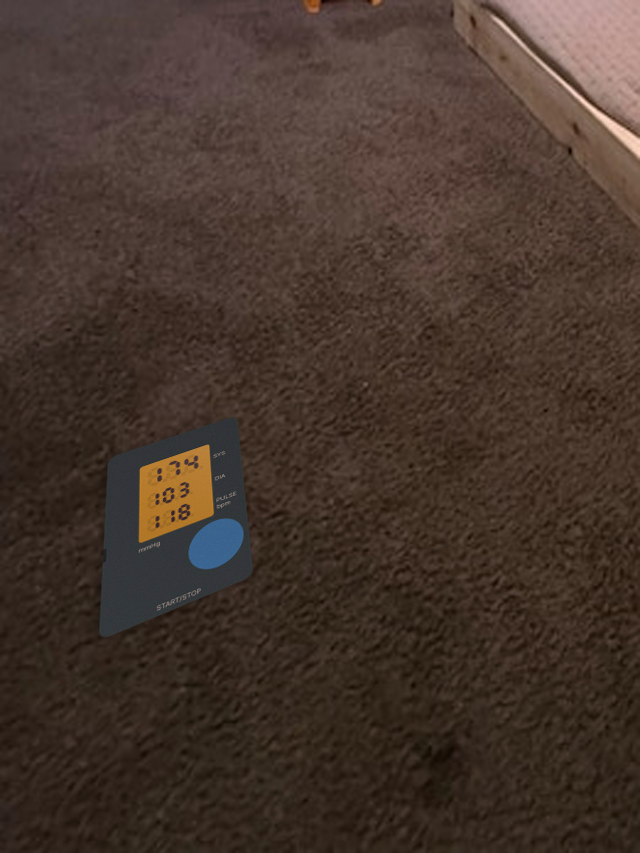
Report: 118 bpm
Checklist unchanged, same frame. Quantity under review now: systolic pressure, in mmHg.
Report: 174 mmHg
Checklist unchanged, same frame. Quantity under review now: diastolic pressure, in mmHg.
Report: 103 mmHg
